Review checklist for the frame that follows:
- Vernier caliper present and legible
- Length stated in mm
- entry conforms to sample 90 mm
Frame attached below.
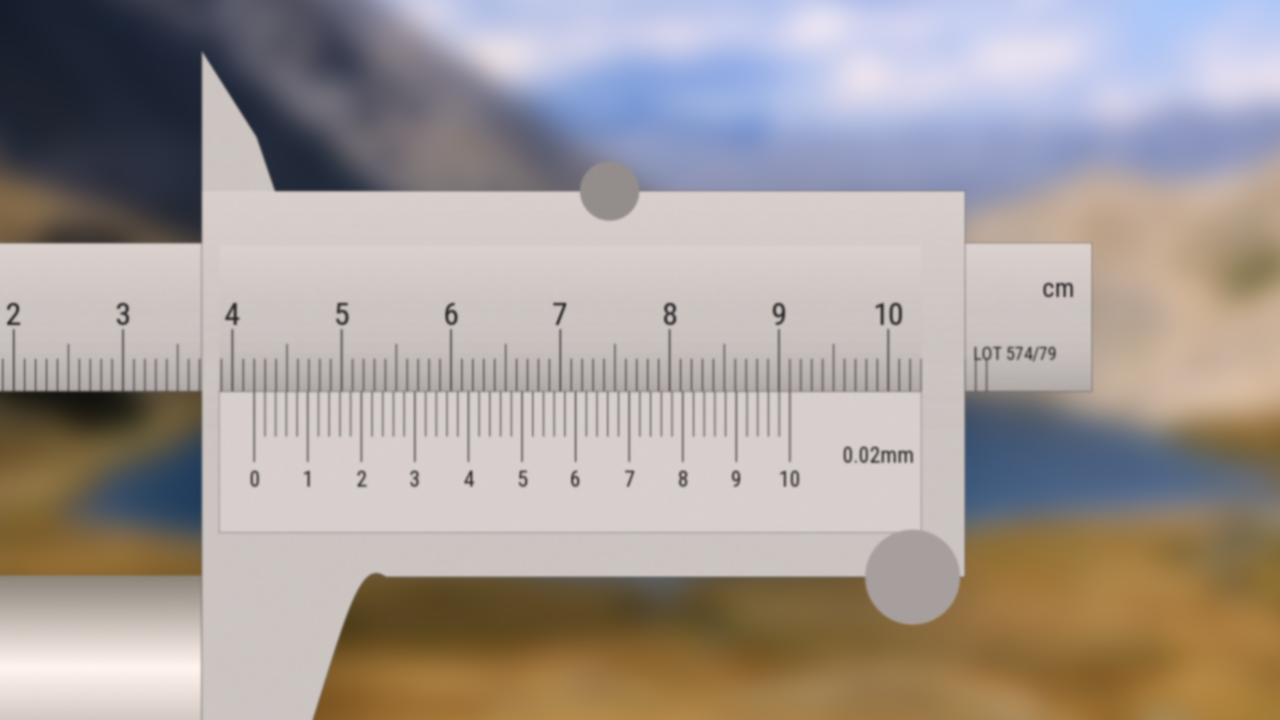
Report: 42.0 mm
